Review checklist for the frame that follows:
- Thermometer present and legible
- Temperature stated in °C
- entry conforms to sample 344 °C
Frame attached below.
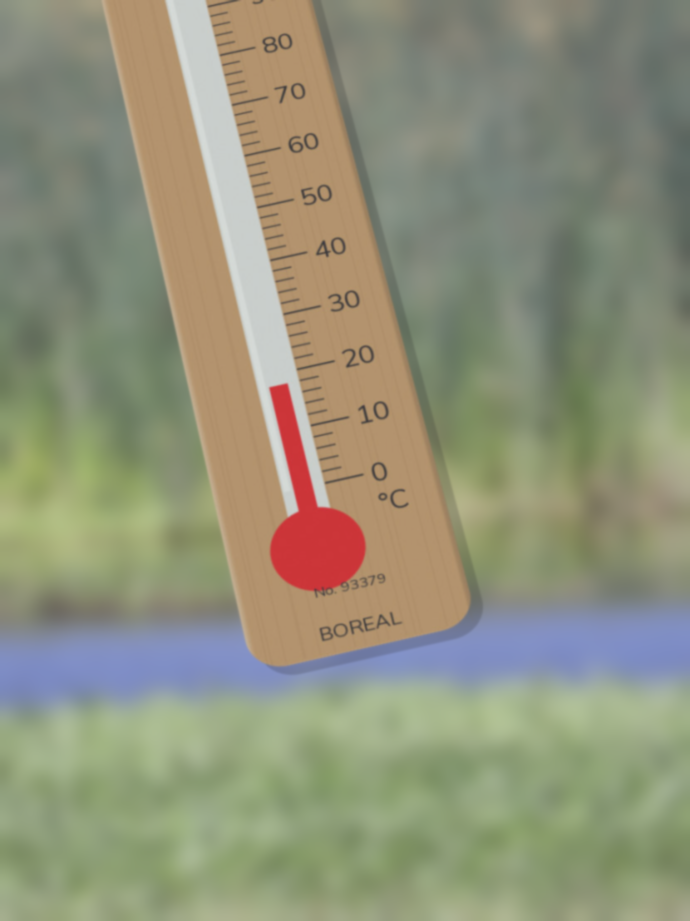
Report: 18 °C
